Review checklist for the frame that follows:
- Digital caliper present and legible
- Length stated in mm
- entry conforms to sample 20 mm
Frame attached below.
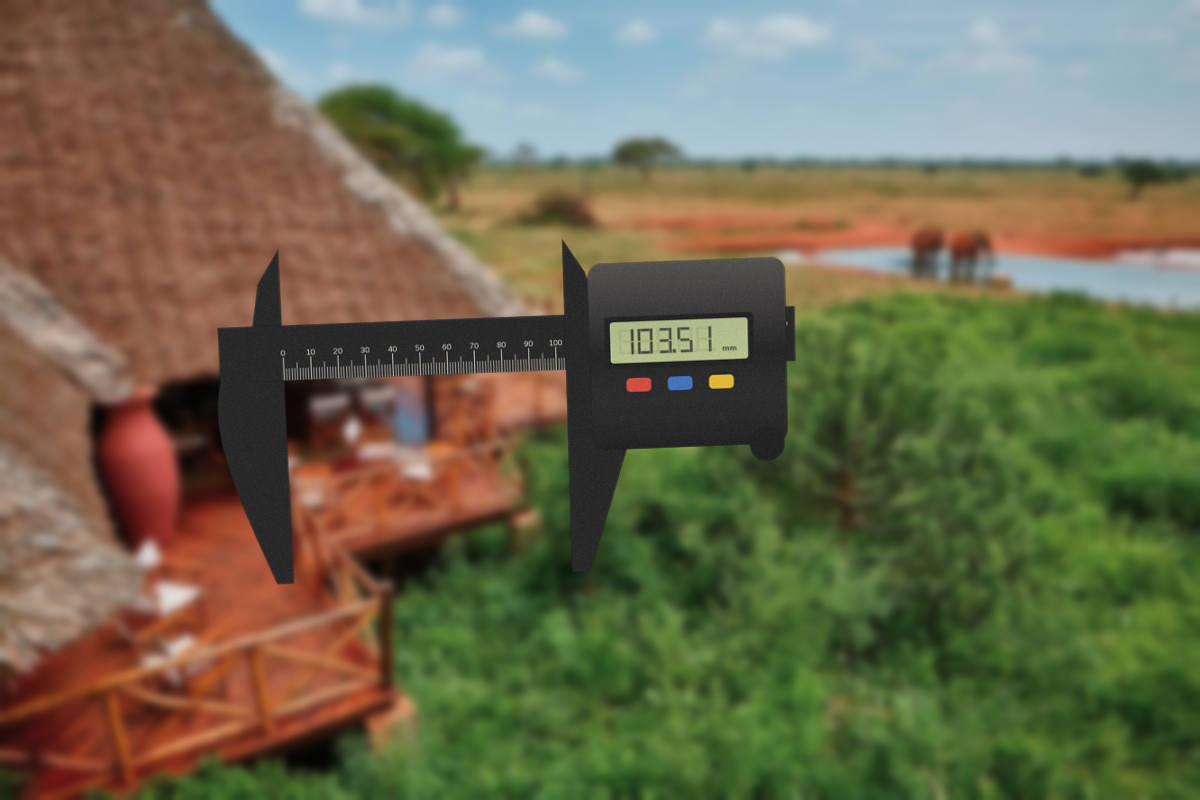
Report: 103.51 mm
